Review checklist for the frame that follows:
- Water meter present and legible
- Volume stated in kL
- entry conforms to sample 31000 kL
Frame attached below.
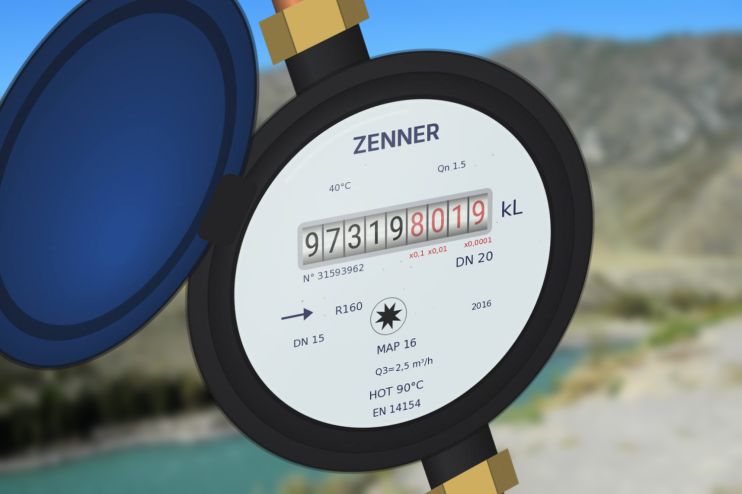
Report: 97319.8019 kL
